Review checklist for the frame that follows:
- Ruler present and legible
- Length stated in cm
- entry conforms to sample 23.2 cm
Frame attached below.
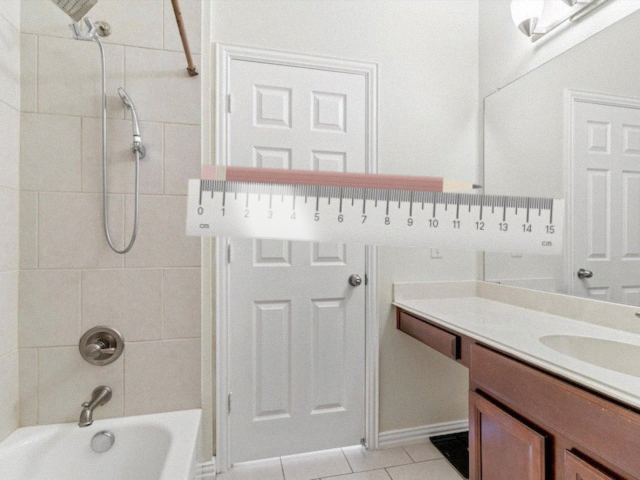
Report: 12 cm
